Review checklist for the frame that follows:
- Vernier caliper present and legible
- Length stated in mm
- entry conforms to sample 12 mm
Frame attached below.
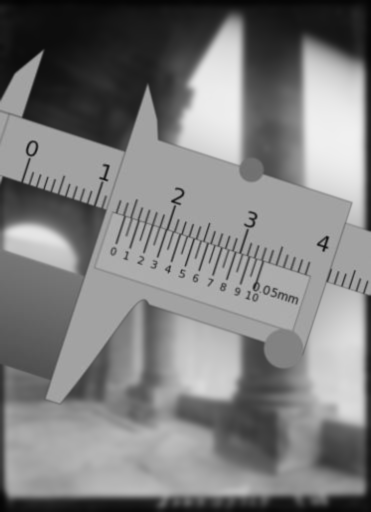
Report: 14.2 mm
